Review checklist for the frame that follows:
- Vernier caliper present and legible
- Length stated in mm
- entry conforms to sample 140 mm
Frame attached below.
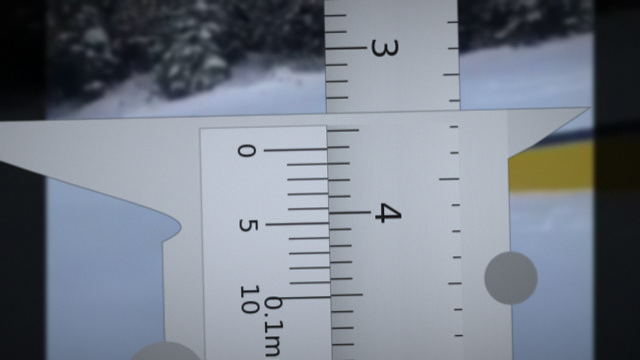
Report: 36.1 mm
